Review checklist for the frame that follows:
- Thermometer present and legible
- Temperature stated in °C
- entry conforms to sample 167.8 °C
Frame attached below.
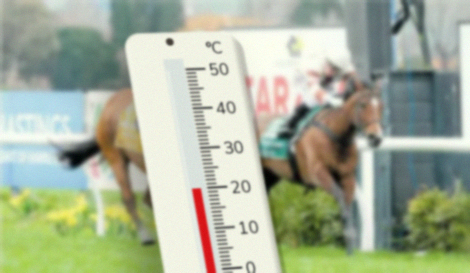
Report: 20 °C
